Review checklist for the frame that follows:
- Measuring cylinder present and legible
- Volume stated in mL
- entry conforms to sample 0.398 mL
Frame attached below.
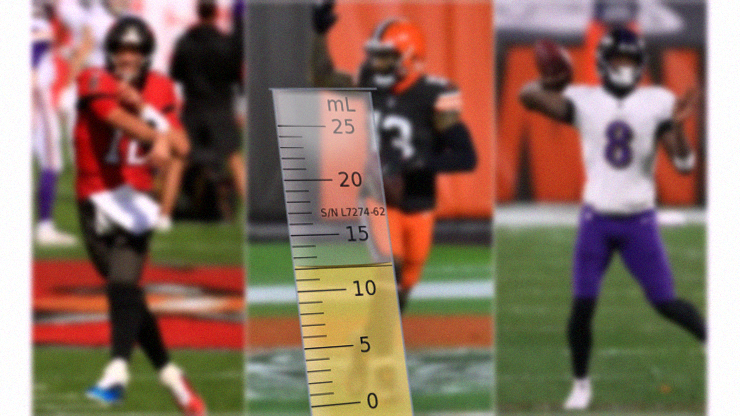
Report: 12 mL
